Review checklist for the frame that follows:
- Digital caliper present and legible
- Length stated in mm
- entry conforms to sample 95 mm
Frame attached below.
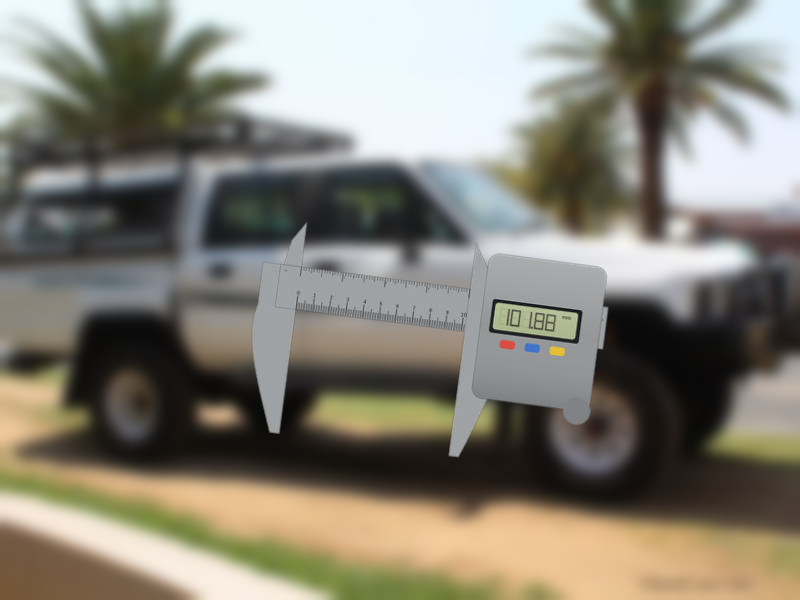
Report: 101.88 mm
